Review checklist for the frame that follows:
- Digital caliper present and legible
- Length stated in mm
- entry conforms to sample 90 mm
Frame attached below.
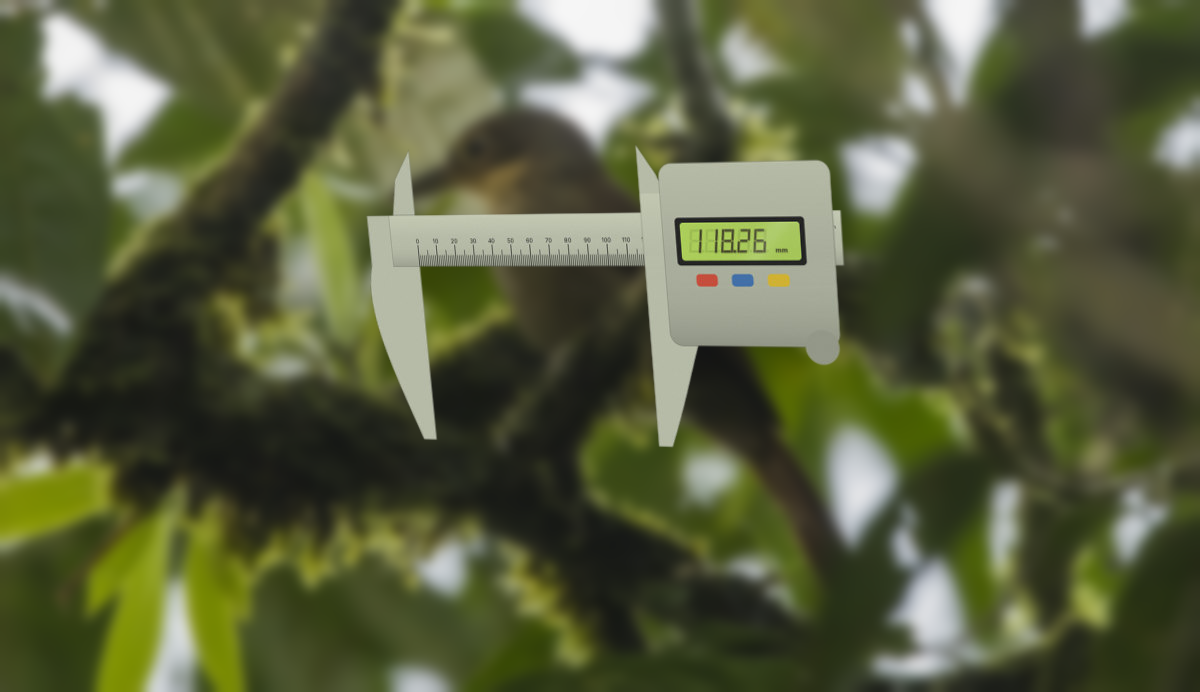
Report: 118.26 mm
